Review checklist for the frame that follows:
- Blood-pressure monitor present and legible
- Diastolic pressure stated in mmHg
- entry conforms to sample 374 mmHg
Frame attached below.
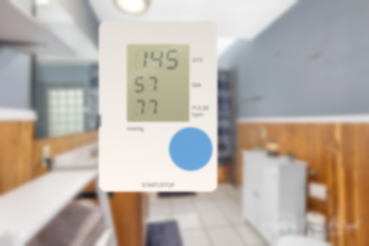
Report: 57 mmHg
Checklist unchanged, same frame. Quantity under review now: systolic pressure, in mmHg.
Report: 145 mmHg
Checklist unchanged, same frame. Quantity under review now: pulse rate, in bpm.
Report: 77 bpm
